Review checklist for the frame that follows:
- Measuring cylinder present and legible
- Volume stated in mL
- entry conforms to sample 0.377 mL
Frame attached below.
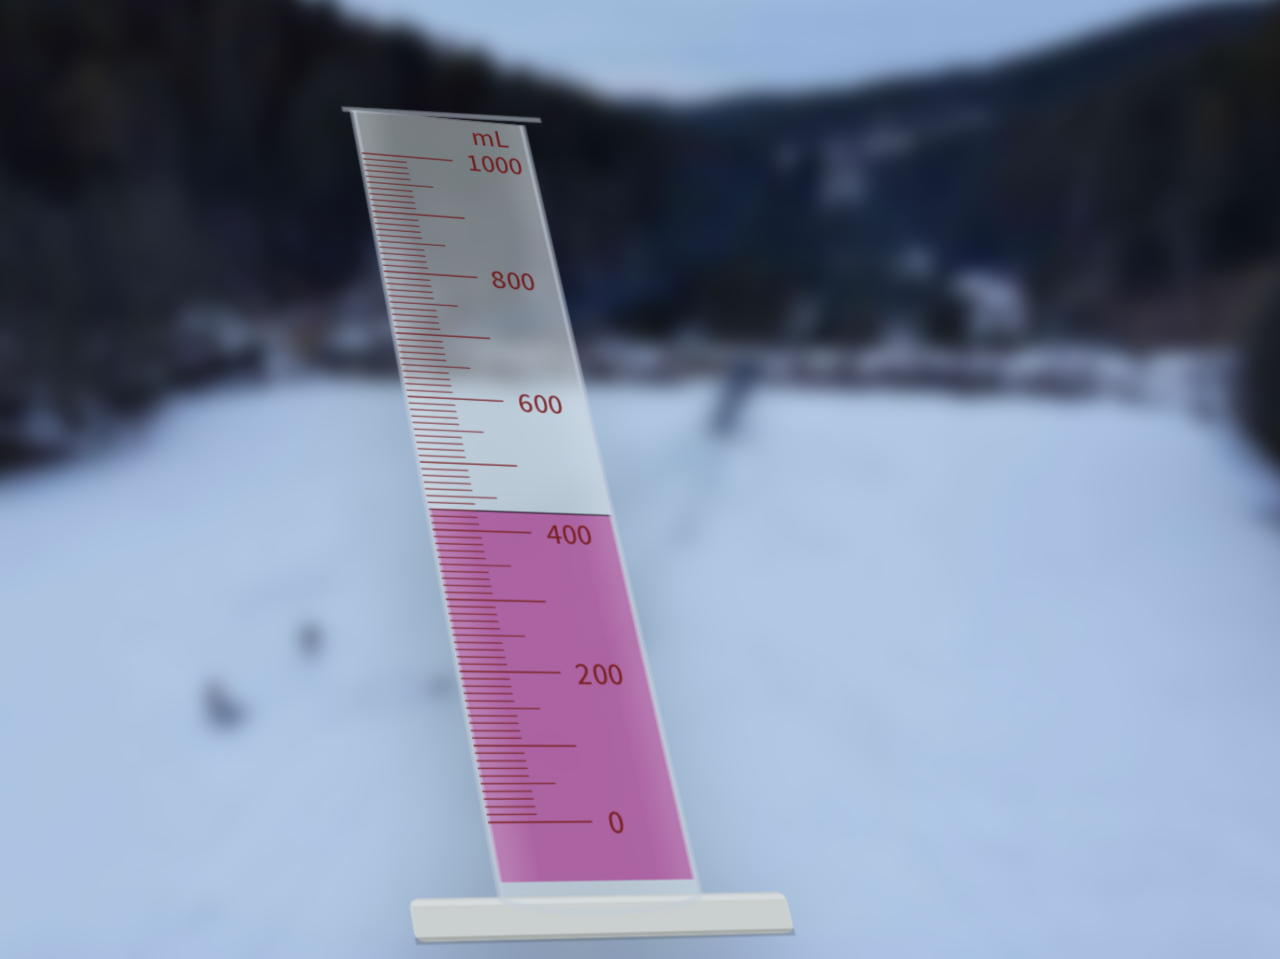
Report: 430 mL
